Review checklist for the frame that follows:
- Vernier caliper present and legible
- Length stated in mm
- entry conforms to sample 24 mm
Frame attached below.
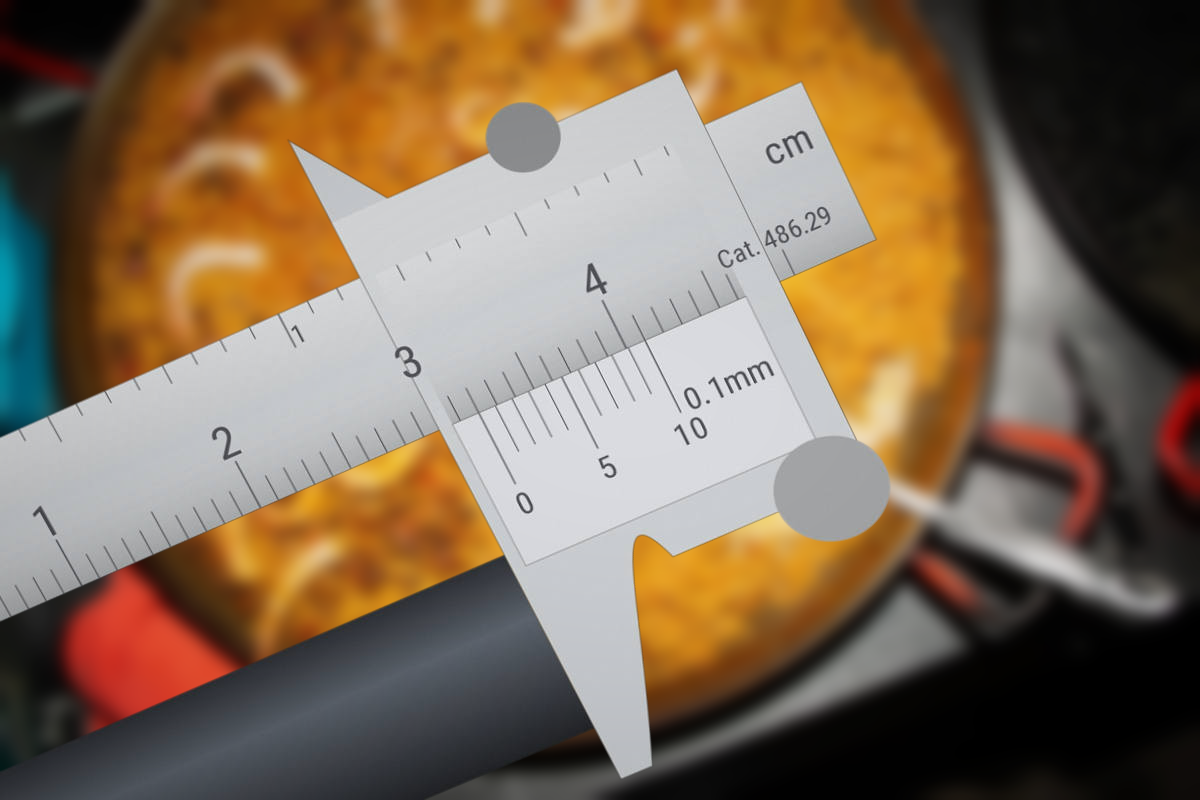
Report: 32.0 mm
